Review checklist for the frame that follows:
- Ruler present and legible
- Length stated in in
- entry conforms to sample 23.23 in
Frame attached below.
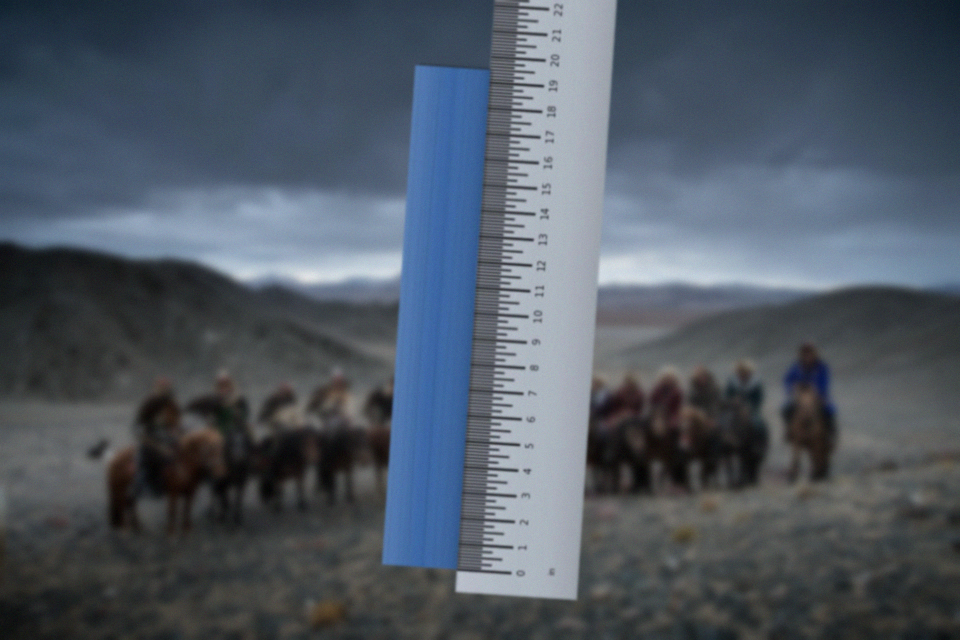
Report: 19.5 in
